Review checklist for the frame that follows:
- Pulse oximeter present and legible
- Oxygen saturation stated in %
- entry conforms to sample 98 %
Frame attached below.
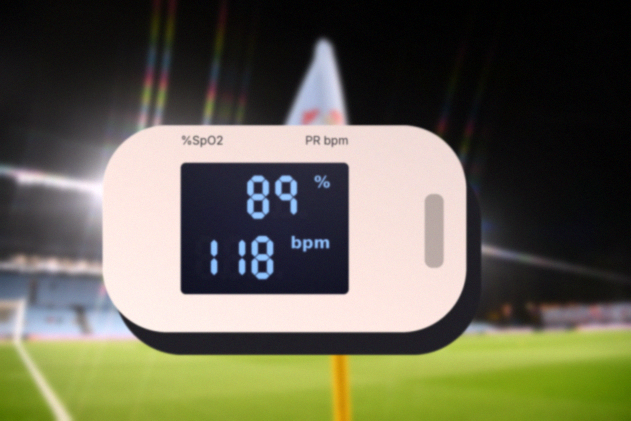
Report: 89 %
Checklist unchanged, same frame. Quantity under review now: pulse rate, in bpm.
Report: 118 bpm
